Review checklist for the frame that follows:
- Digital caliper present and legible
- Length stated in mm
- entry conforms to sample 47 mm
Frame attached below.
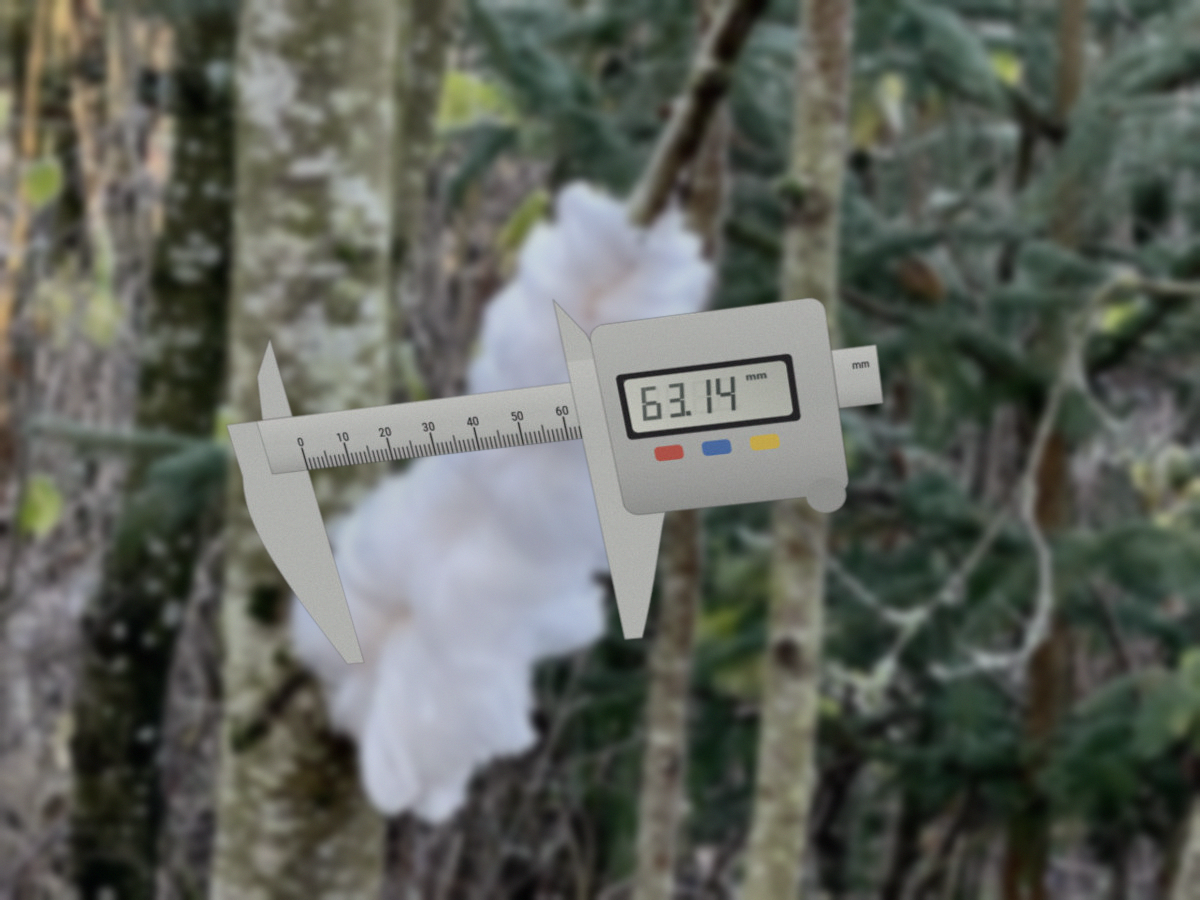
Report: 63.14 mm
